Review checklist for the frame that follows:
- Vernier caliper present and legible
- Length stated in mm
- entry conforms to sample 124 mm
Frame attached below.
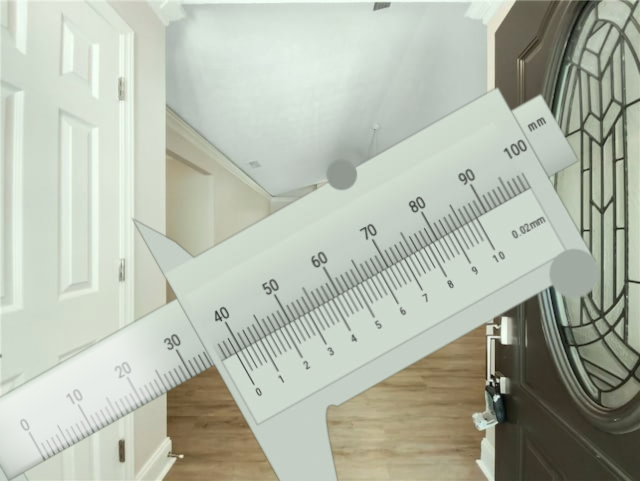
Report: 39.0 mm
